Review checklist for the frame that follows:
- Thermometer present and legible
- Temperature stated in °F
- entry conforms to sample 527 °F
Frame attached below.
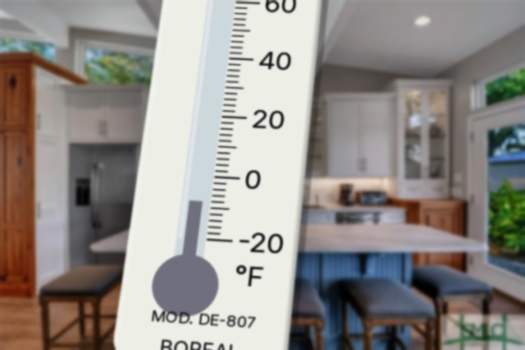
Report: -8 °F
